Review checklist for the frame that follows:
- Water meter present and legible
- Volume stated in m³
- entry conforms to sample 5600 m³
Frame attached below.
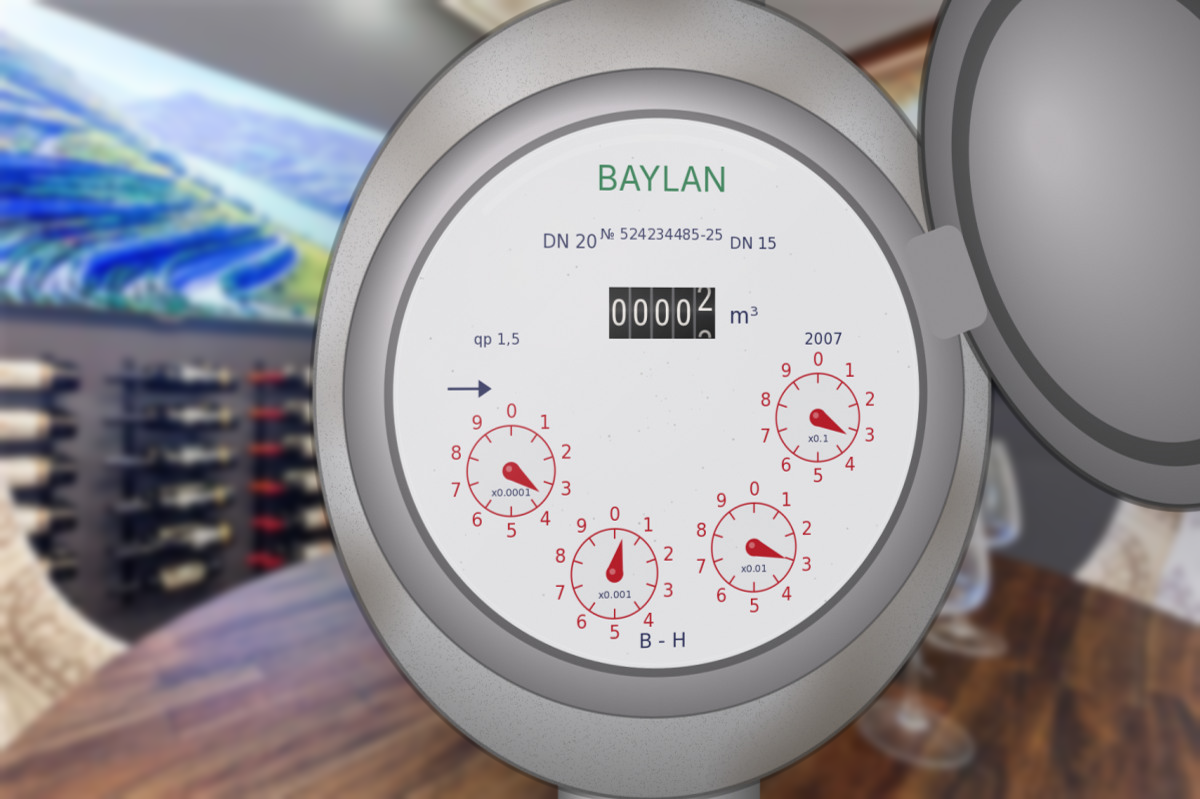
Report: 2.3303 m³
